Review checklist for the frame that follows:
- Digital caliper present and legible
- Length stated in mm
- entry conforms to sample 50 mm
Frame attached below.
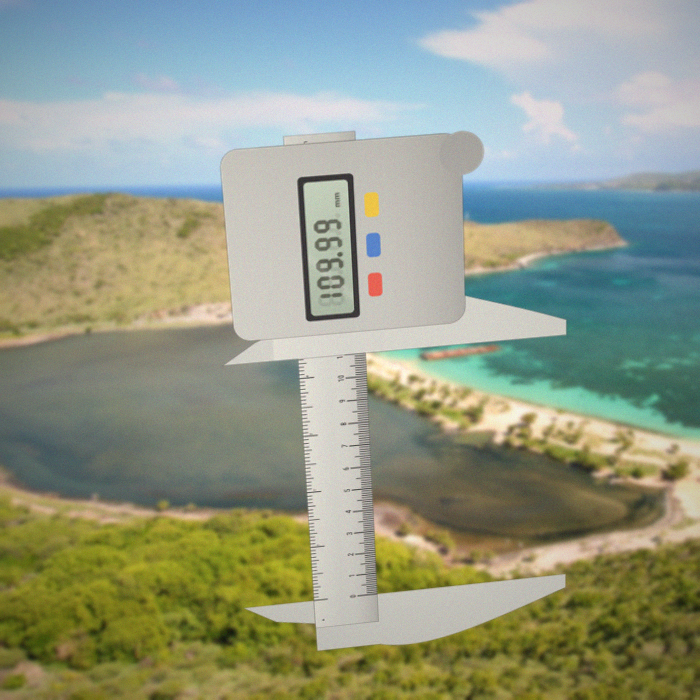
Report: 109.99 mm
